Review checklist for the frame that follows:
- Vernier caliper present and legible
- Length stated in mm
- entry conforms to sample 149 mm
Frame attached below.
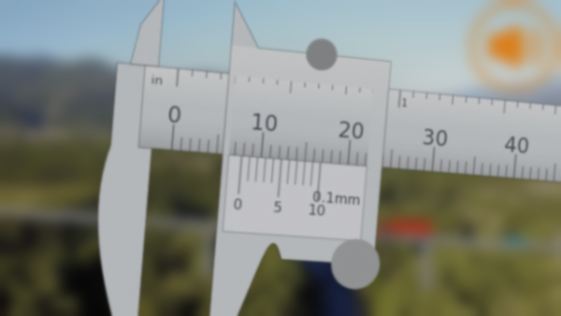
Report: 7.8 mm
